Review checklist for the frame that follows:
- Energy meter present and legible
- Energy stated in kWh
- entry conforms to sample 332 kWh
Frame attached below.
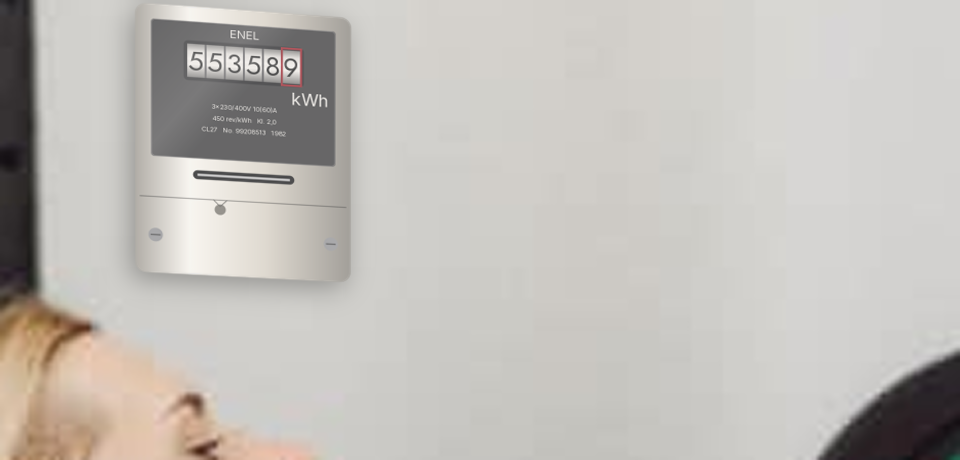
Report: 55358.9 kWh
